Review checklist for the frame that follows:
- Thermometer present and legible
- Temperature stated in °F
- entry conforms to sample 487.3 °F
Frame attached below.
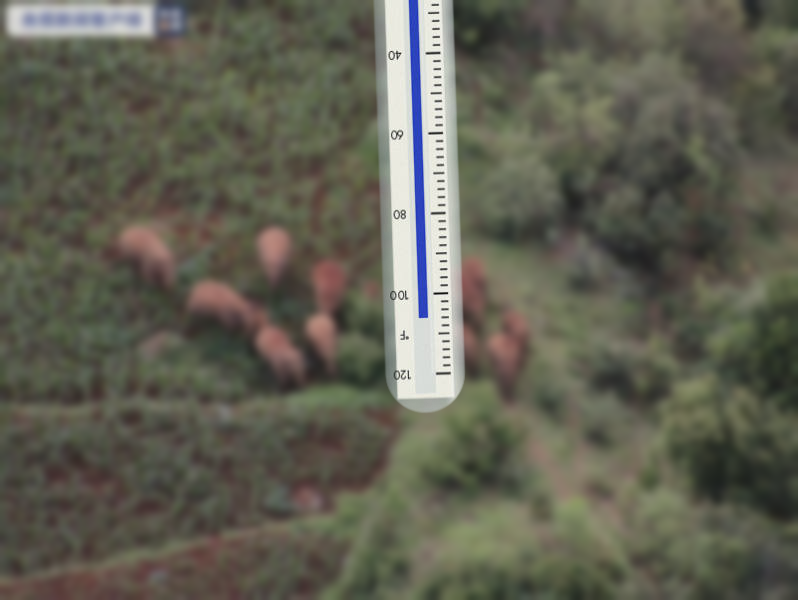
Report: 106 °F
